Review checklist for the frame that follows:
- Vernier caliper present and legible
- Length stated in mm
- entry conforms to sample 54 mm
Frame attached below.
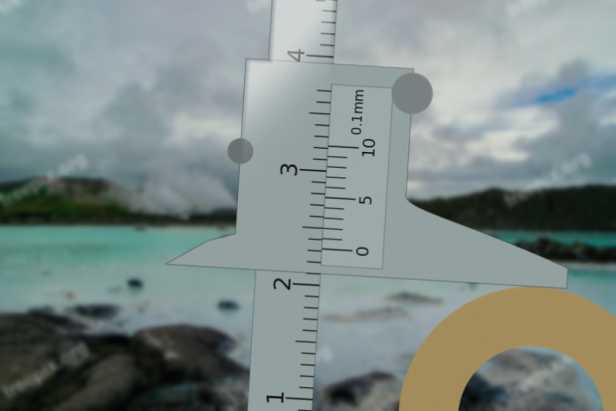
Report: 23.2 mm
